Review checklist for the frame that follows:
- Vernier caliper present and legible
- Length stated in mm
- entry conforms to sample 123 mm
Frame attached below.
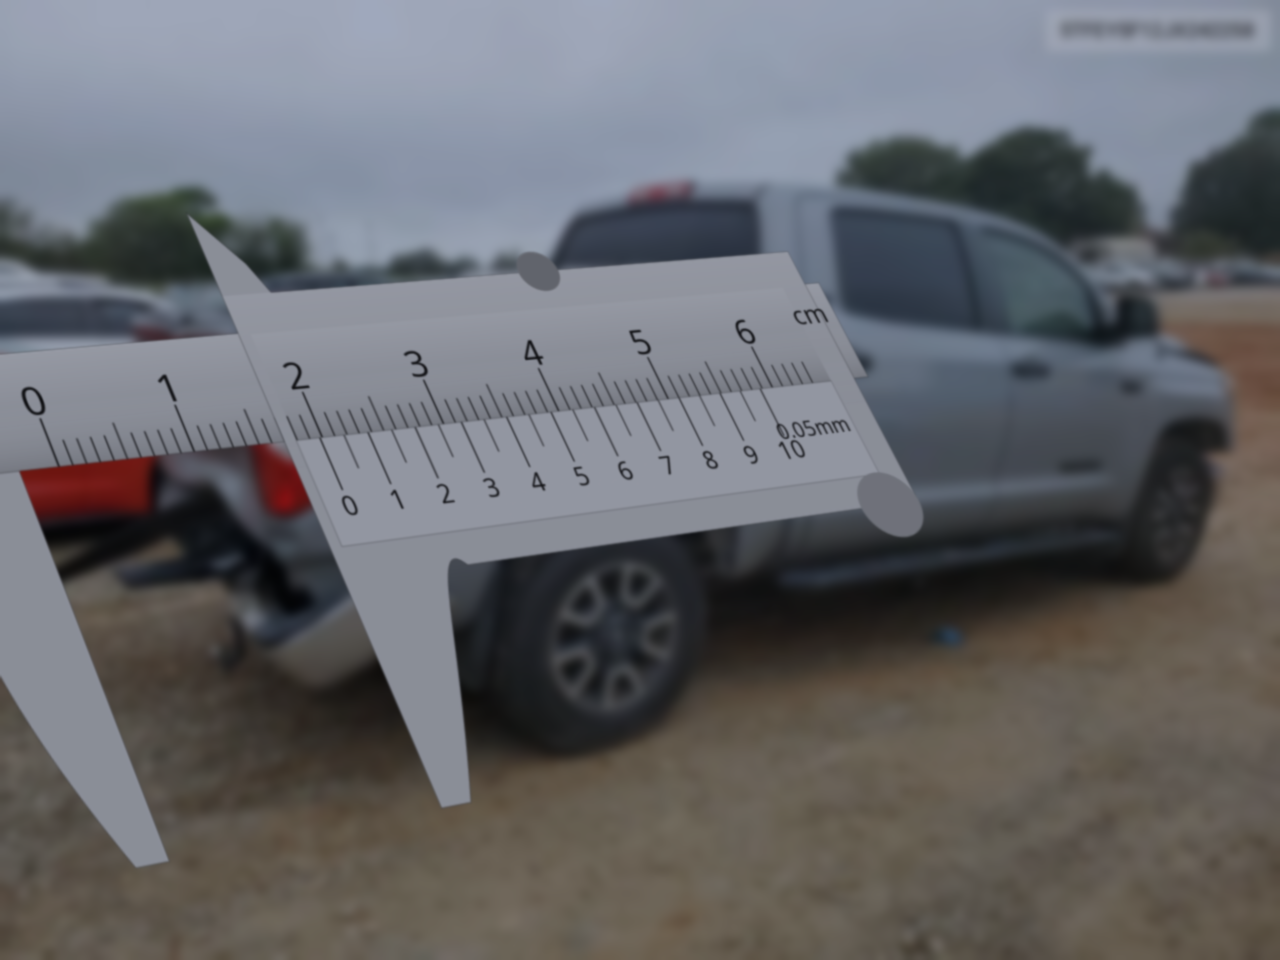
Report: 19.8 mm
